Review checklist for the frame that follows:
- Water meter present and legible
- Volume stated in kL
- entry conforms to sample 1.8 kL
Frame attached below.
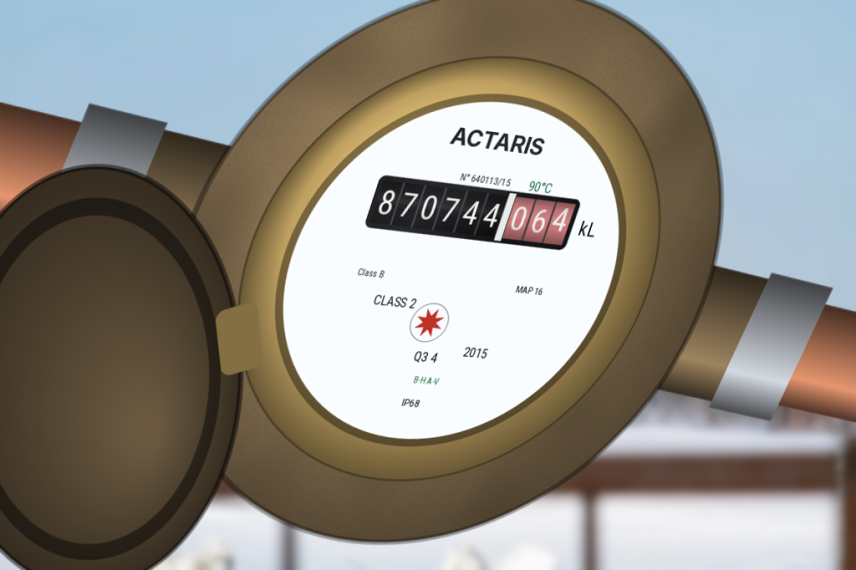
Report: 870744.064 kL
